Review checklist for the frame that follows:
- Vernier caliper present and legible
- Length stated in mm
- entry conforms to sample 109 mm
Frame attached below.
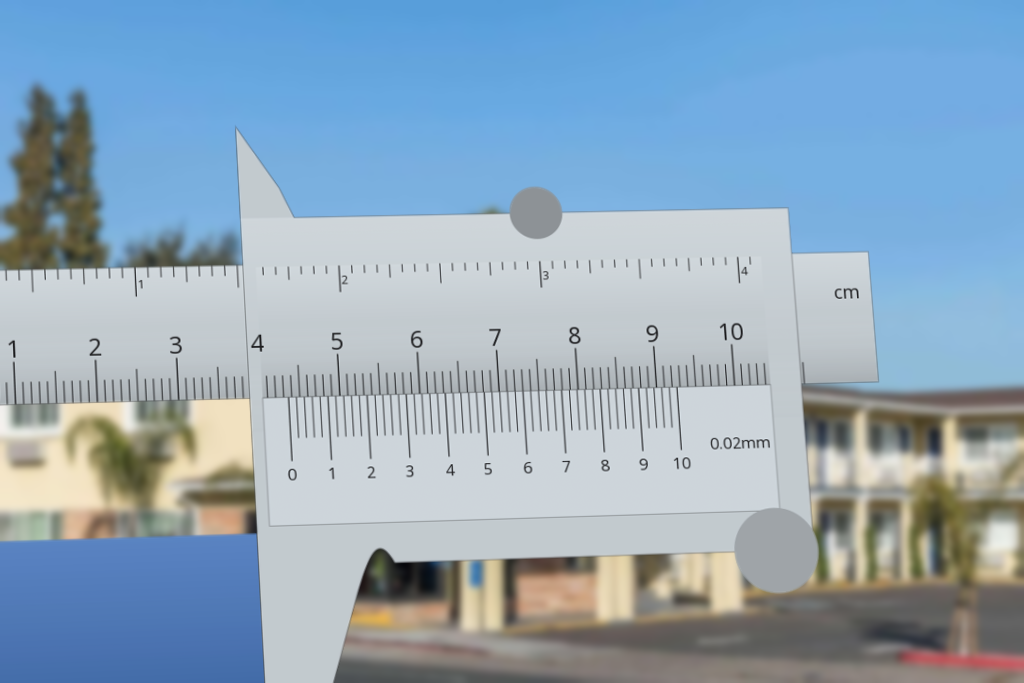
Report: 43.6 mm
